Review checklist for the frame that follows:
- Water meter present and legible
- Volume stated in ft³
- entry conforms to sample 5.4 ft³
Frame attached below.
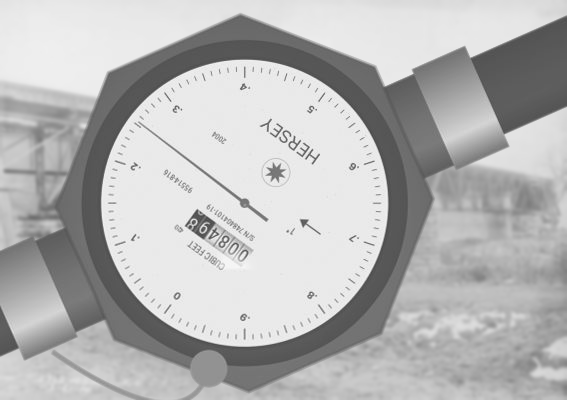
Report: 8498.25 ft³
